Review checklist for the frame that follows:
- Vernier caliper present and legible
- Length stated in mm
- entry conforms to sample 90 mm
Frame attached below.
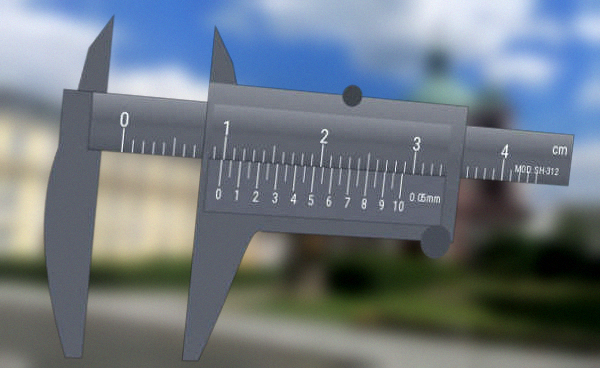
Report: 9.8 mm
